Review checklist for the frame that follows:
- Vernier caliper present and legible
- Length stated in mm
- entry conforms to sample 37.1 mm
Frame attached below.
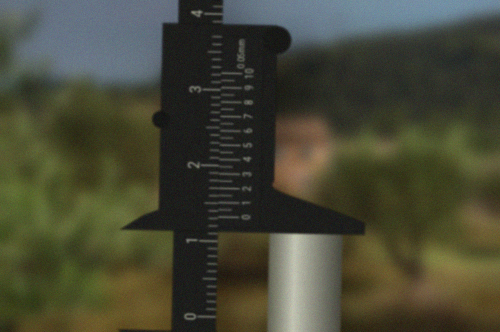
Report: 13.2 mm
